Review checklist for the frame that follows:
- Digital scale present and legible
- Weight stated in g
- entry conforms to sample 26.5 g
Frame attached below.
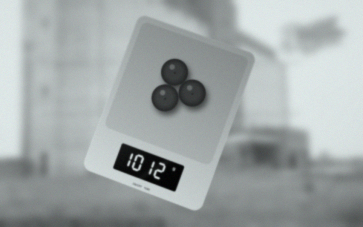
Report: 1012 g
